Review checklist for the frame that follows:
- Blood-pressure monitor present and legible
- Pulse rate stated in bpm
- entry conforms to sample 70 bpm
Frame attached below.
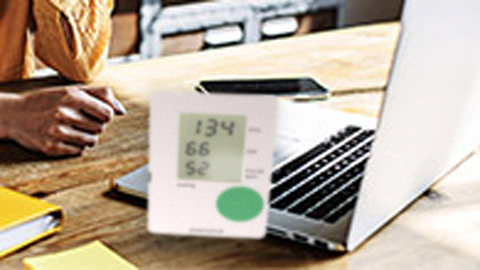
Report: 52 bpm
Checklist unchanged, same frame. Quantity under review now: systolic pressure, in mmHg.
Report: 134 mmHg
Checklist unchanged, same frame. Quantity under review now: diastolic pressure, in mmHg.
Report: 66 mmHg
